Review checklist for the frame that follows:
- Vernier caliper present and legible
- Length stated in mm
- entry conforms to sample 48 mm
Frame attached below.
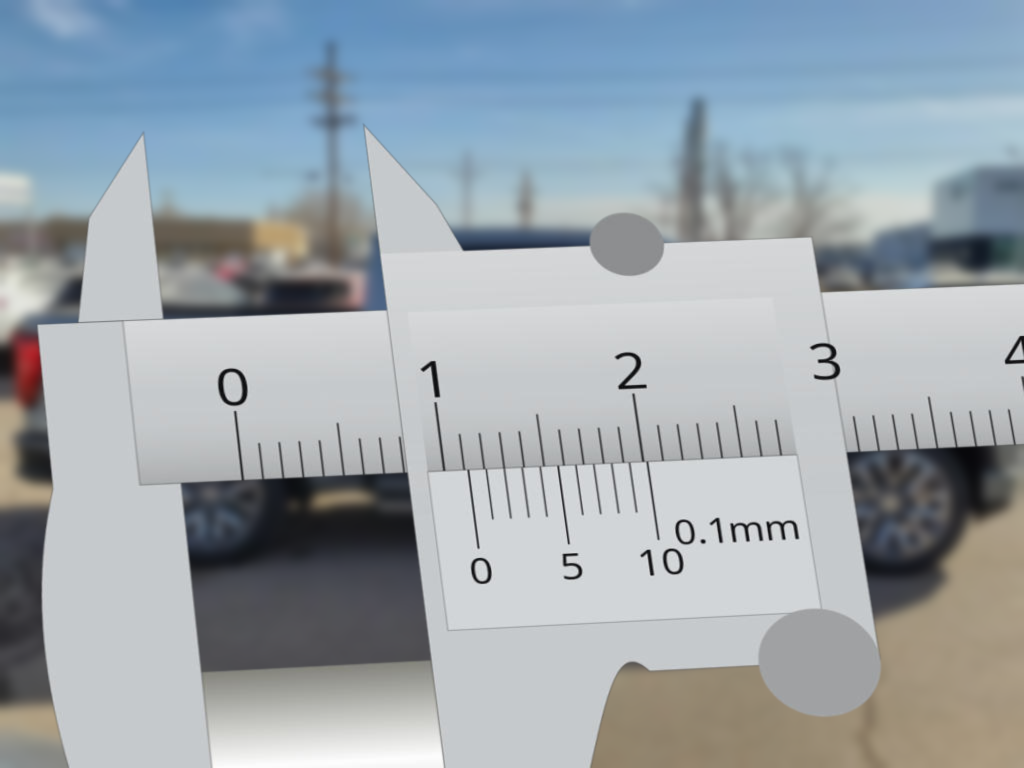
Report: 11.2 mm
